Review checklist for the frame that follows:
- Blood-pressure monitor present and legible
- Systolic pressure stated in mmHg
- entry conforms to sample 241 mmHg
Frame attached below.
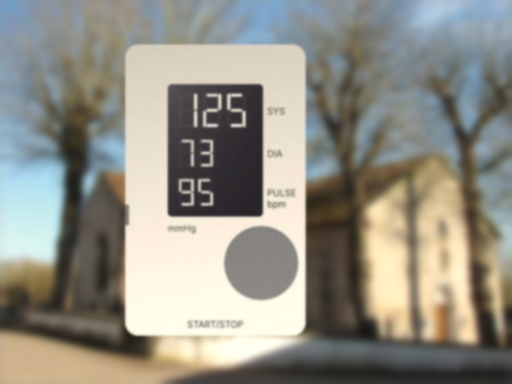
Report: 125 mmHg
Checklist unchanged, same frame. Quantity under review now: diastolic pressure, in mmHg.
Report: 73 mmHg
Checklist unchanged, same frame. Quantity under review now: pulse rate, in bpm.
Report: 95 bpm
